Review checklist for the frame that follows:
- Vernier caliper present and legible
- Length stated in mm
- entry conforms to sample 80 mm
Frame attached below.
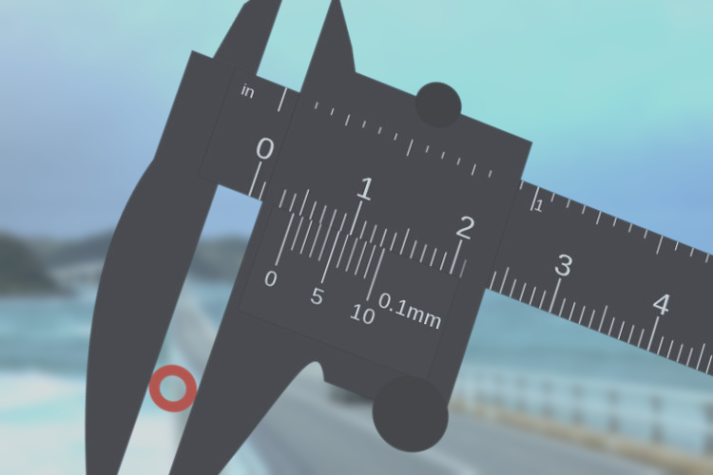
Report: 4.4 mm
